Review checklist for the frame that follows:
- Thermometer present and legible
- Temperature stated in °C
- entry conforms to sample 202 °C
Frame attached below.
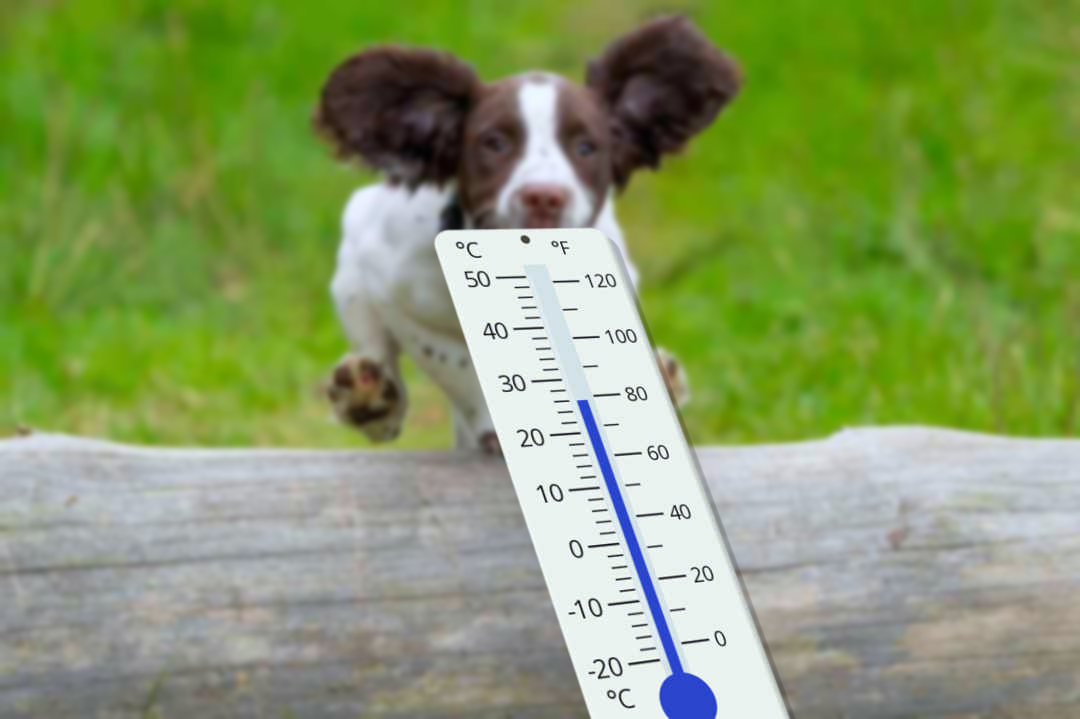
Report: 26 °C
